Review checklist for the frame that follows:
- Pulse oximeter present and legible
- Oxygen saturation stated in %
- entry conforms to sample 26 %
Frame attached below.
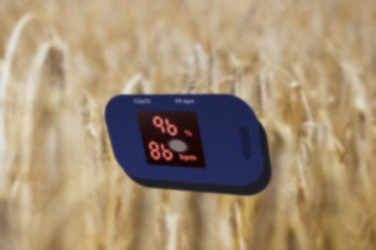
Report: 96 %
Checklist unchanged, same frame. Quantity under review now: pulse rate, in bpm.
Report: 86 bpm
